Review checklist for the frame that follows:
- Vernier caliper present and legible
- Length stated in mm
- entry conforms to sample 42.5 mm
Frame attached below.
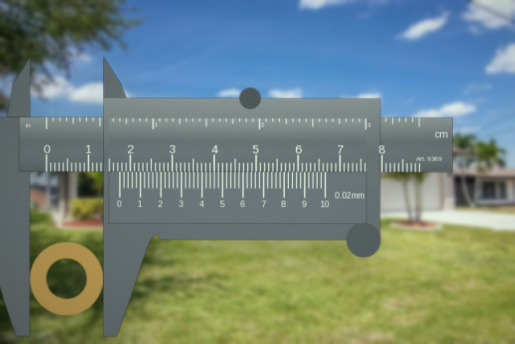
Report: 17.5 mm
